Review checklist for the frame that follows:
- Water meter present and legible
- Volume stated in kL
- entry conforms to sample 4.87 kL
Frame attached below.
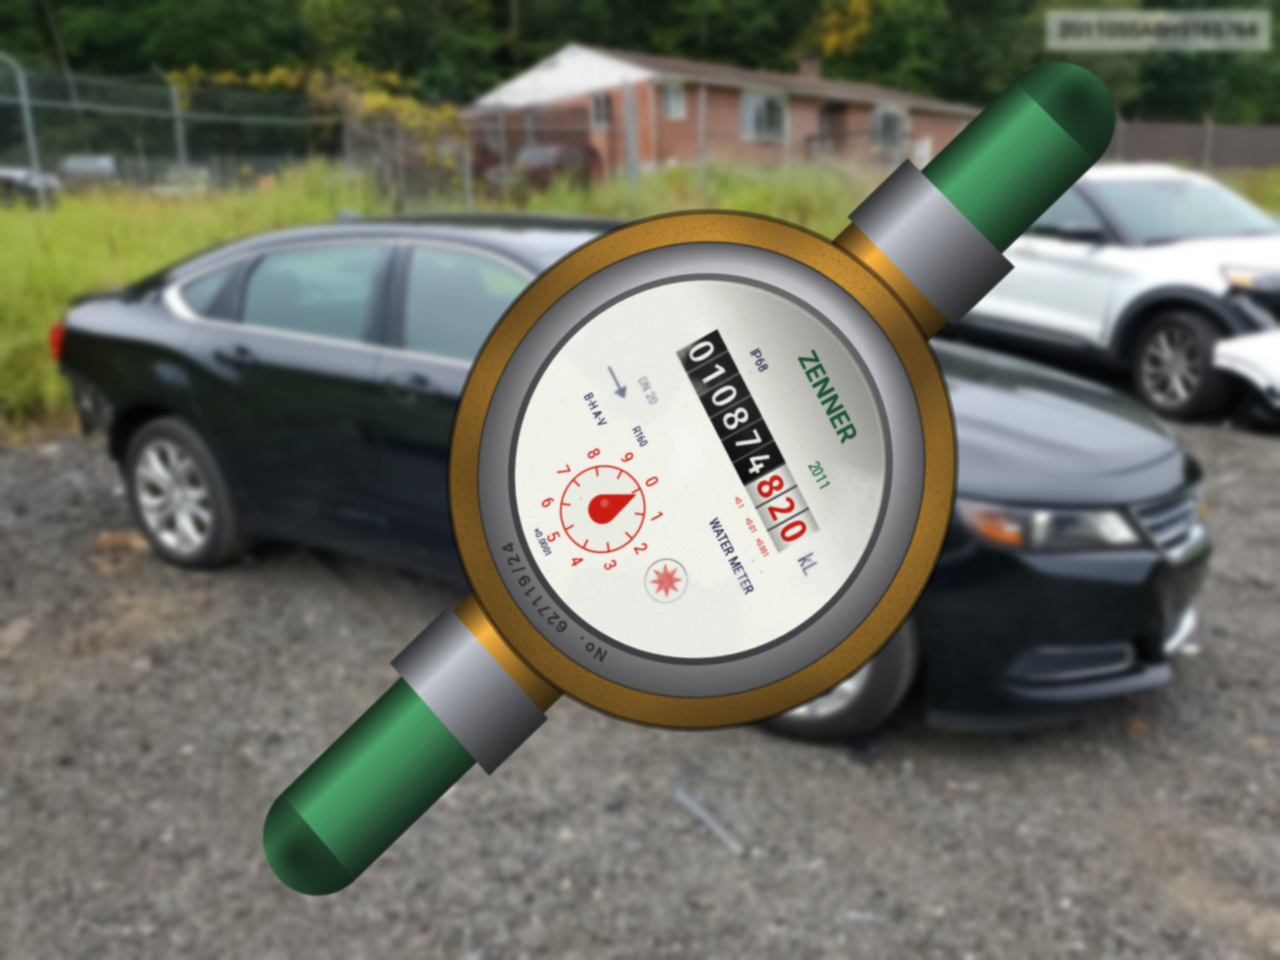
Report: 10874.8200 kL
